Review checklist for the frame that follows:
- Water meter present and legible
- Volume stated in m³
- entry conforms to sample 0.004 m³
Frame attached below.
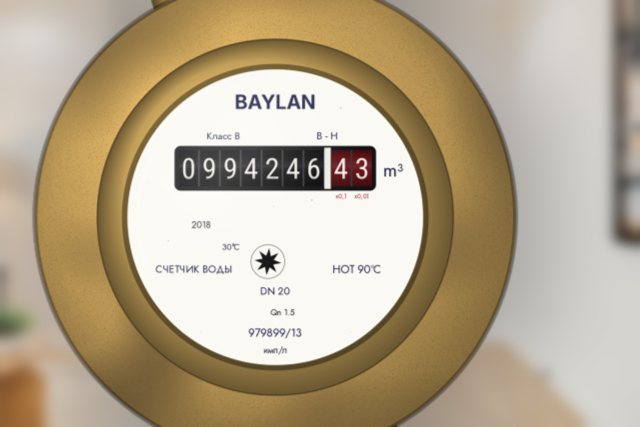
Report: 994246.43 m³
